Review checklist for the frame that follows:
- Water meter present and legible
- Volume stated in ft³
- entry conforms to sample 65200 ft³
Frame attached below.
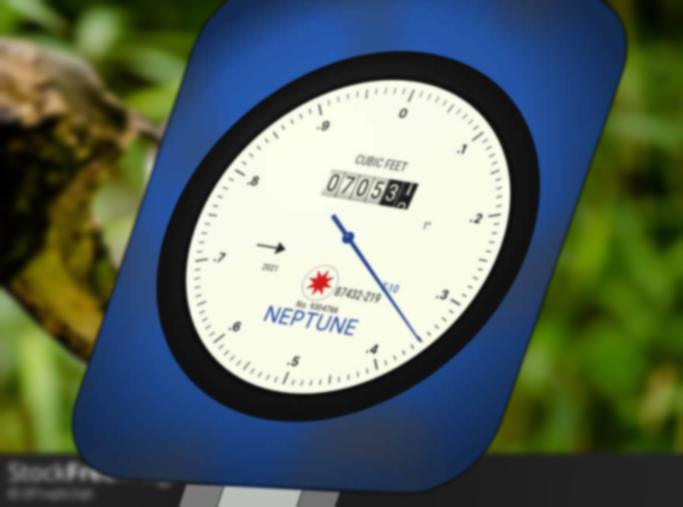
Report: 70531.35 ft³
